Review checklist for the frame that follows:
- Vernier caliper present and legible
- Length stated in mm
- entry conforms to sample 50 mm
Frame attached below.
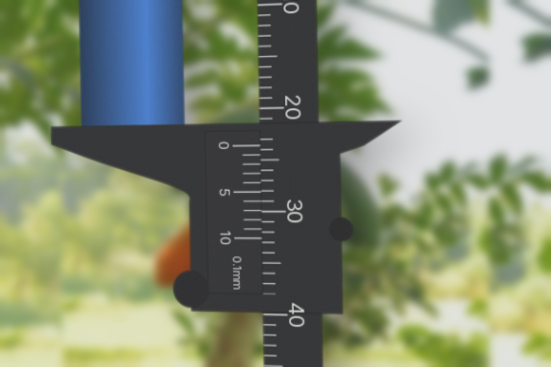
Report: 23.6 mm
